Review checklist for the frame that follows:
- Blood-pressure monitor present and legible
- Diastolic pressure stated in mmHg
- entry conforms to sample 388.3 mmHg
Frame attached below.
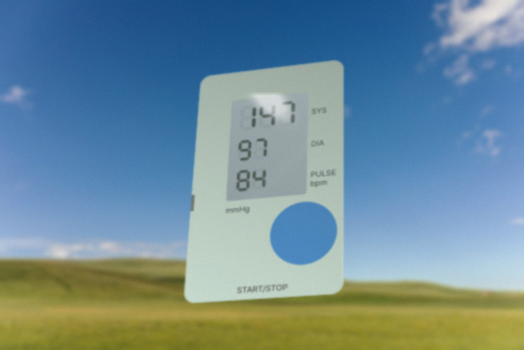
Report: 97 mmHg
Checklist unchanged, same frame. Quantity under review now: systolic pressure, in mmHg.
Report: 147 mmHg
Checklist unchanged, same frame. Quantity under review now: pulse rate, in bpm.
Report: 84 bpm
